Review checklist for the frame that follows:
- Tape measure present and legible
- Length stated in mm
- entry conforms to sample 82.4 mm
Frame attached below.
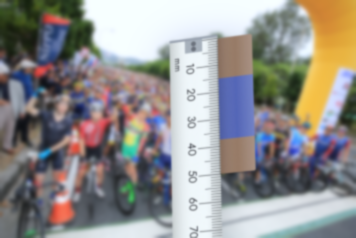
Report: 50 mm
